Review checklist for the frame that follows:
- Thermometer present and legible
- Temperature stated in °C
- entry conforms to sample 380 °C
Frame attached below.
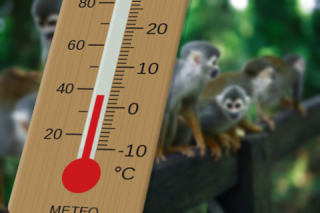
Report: 3 °C
